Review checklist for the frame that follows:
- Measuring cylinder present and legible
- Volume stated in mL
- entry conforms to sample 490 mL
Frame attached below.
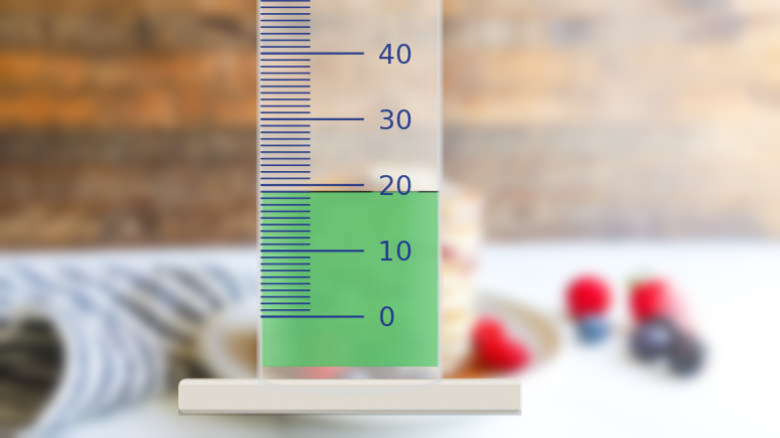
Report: 19 mL
